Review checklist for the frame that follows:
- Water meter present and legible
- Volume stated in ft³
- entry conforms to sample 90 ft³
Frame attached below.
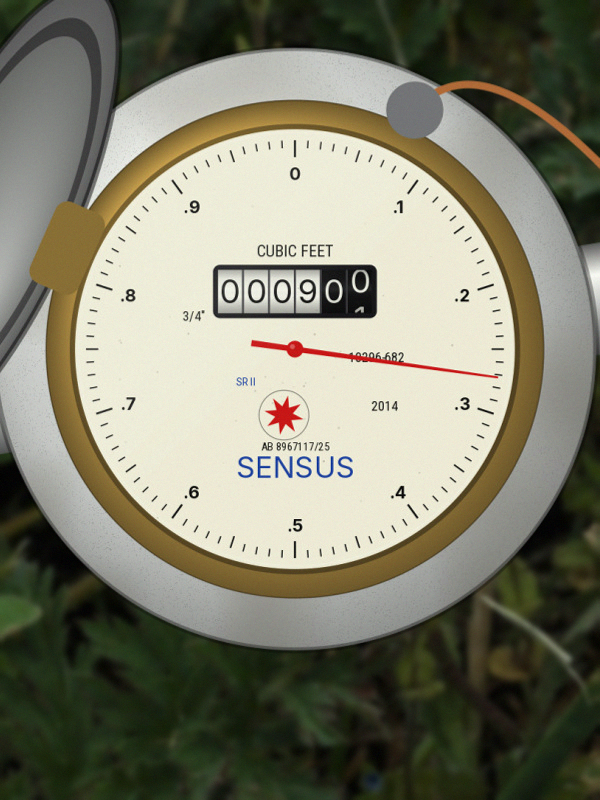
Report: 900.27 ft³
